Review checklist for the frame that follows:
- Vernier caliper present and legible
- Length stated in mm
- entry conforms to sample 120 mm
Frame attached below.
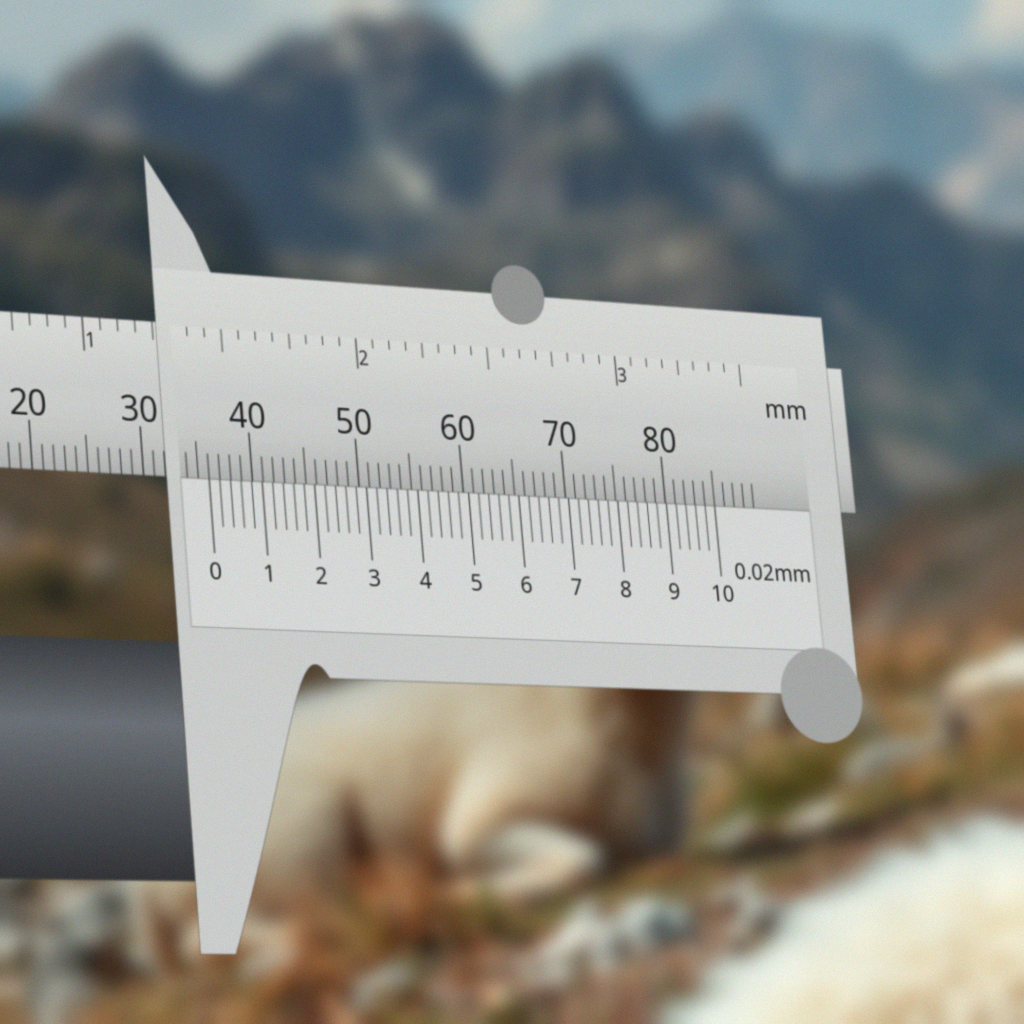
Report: 36.0 mm
